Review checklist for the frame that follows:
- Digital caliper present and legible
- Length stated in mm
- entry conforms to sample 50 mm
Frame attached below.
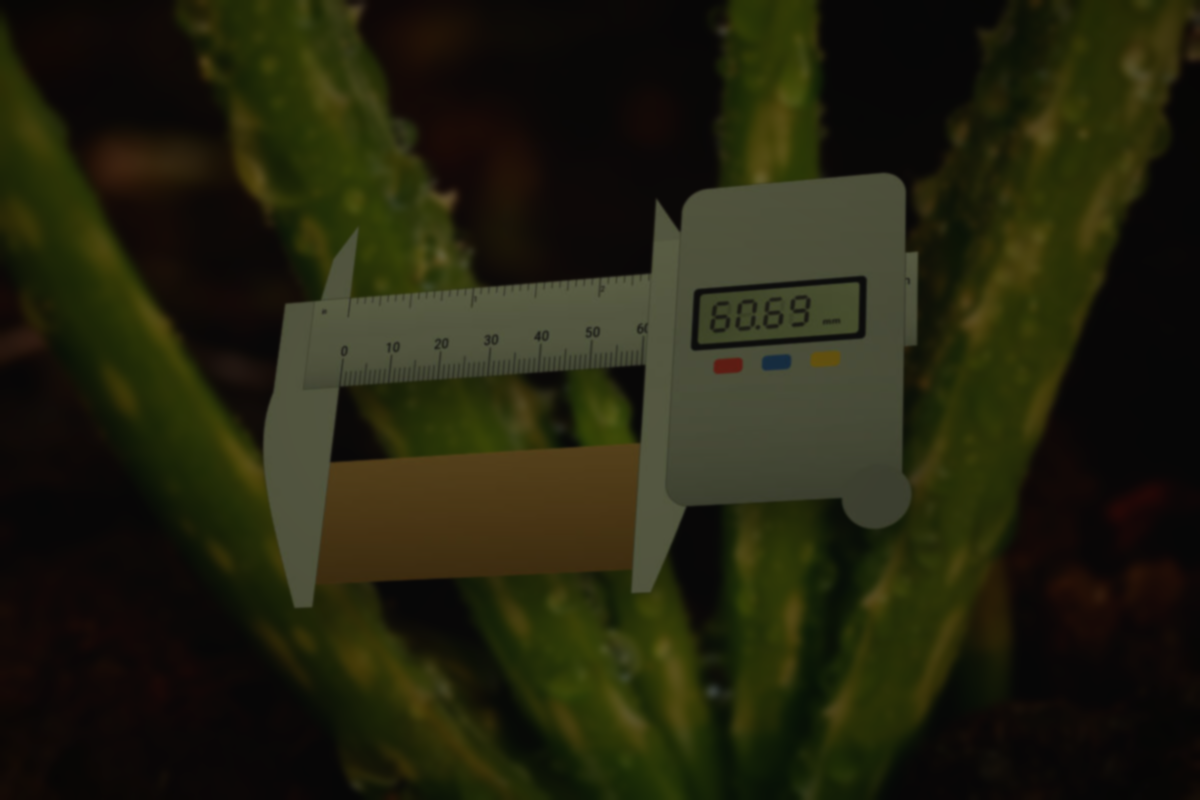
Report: 60.69 mm
